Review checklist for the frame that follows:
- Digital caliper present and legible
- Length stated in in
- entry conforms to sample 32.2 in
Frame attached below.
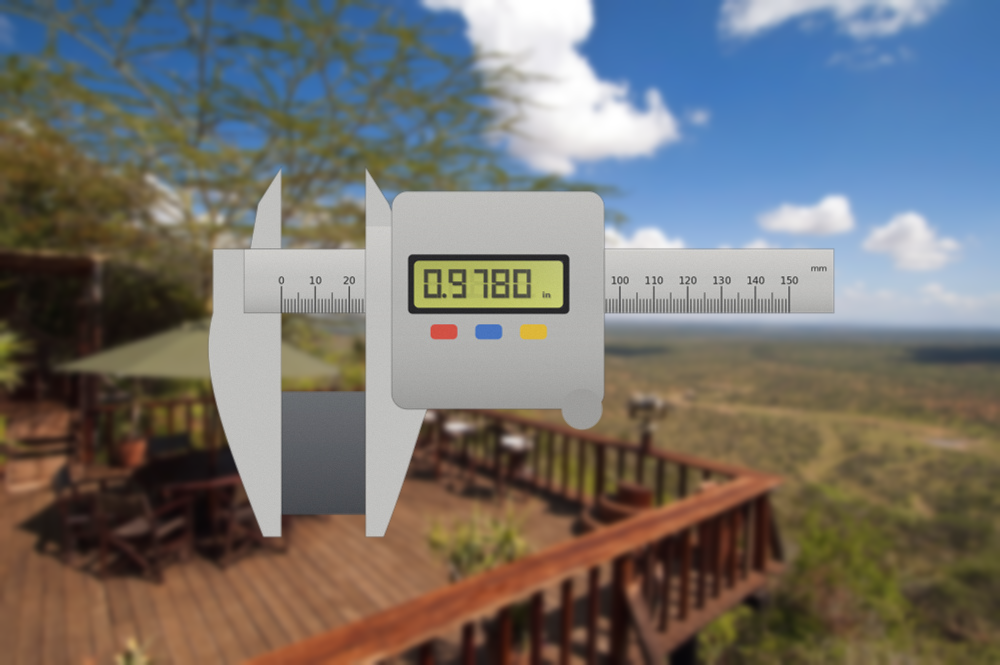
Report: 0.9780 in
